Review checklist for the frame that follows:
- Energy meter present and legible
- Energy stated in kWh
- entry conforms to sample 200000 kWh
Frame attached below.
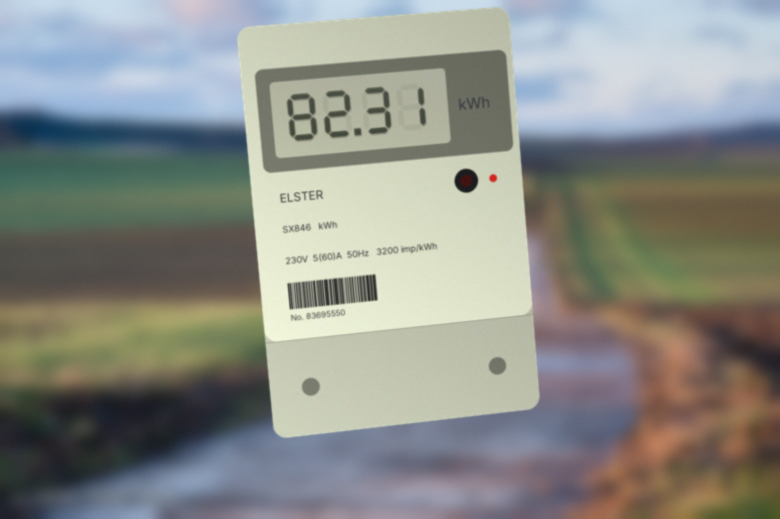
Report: 82.31 kWh
